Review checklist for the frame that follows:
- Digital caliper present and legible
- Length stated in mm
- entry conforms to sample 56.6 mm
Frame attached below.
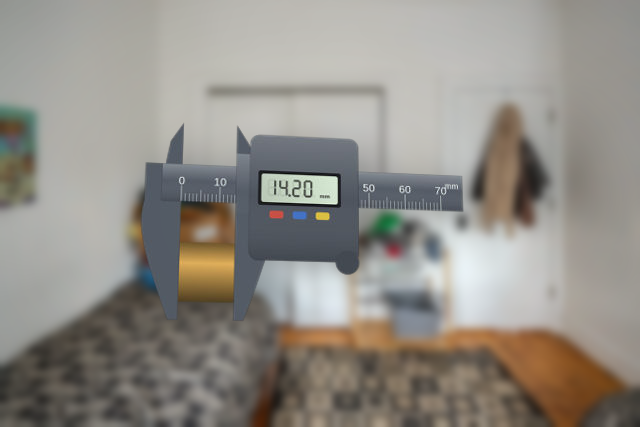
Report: 14.20 mm
